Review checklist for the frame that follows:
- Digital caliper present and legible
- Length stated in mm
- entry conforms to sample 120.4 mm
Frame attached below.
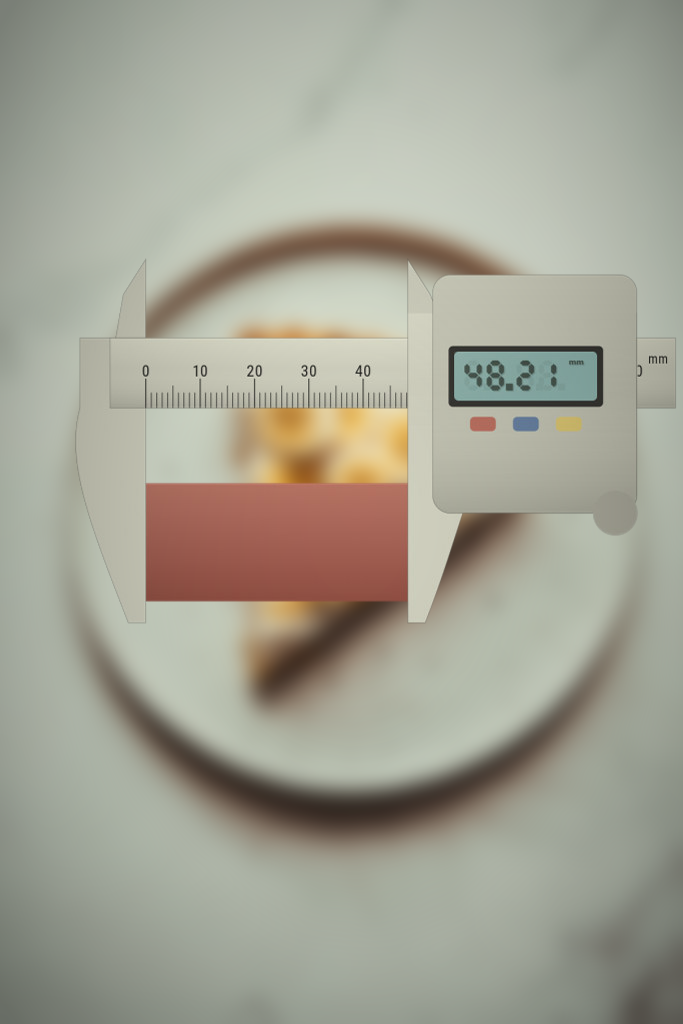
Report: 48.21 mm
